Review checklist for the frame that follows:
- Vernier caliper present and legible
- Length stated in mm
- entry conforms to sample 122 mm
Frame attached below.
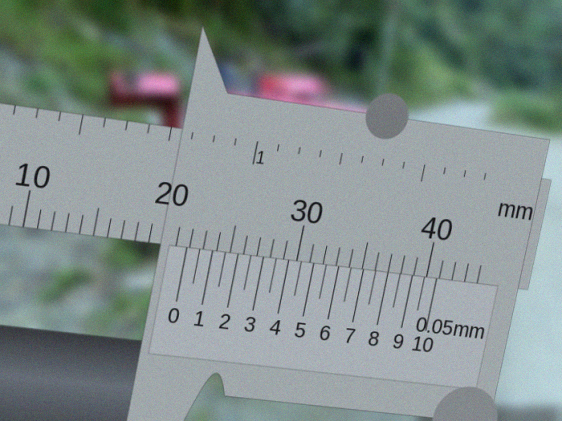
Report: 21.8 mm
